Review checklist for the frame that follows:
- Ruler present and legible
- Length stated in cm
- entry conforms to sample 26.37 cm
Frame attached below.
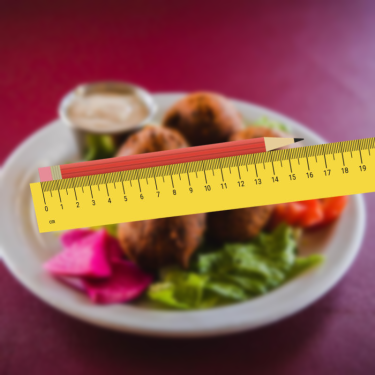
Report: 16 cm
